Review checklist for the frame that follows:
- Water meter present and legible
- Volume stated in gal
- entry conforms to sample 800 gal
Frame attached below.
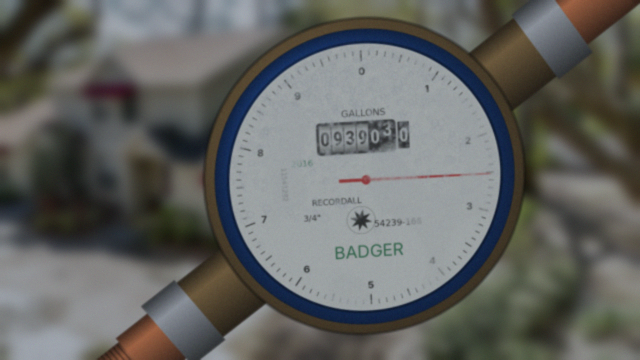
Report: 939032.5 gal
